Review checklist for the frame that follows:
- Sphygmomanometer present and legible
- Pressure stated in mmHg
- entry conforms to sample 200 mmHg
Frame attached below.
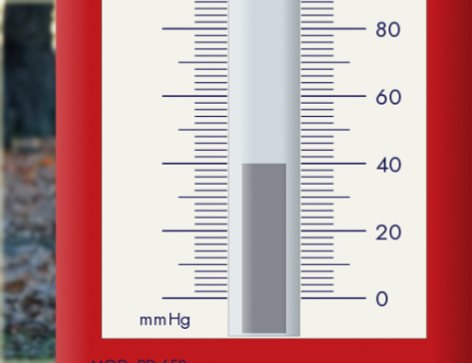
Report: 40 mmHg
